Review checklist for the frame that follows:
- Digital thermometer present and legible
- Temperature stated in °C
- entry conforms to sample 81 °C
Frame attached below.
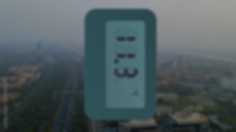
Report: 11.3 °C
